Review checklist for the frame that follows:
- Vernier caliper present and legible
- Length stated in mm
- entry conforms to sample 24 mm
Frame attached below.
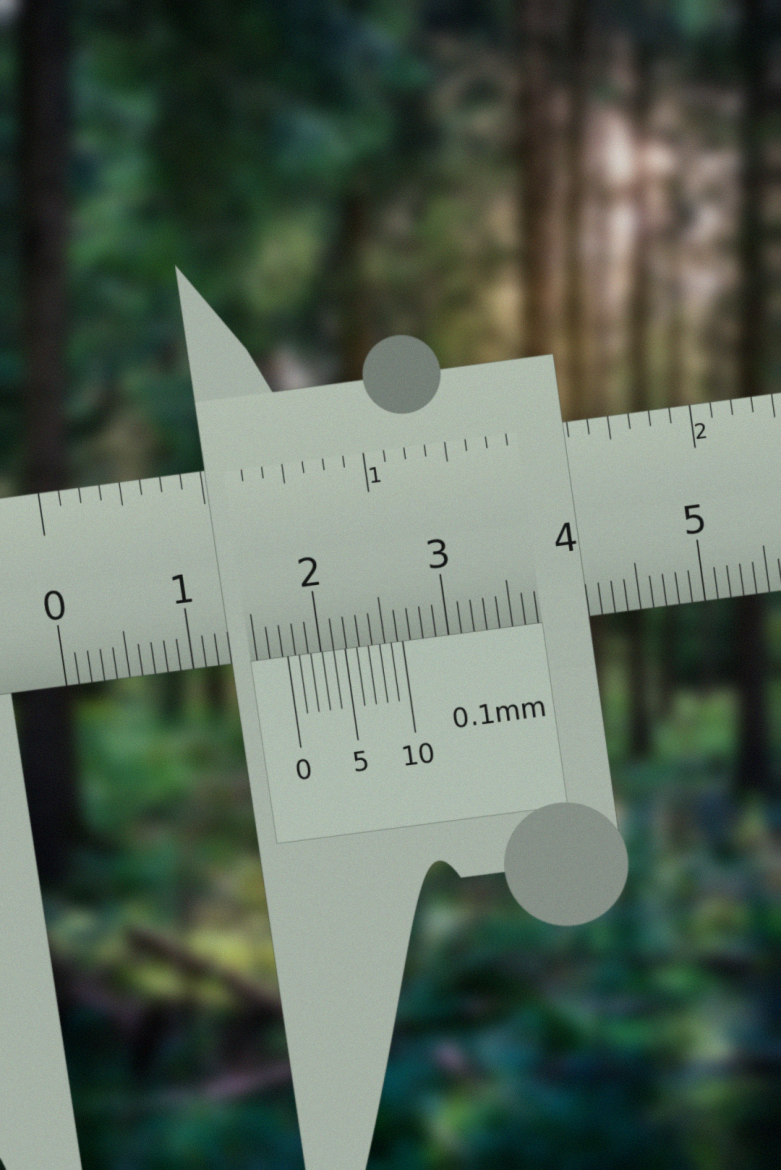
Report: 17.4 mm
